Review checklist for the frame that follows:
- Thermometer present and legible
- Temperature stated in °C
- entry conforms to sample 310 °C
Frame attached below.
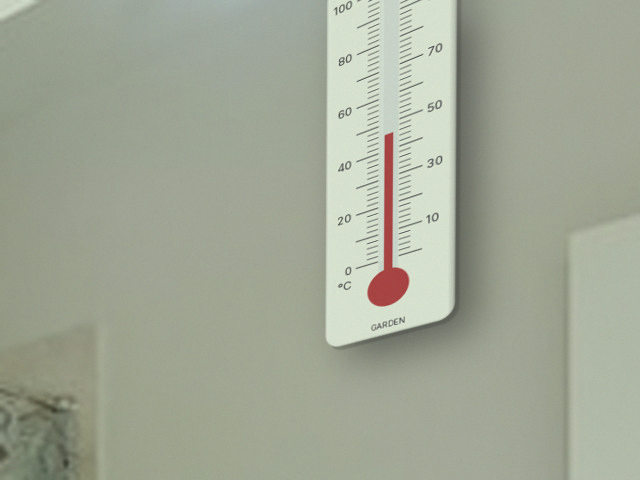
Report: 46 °C
